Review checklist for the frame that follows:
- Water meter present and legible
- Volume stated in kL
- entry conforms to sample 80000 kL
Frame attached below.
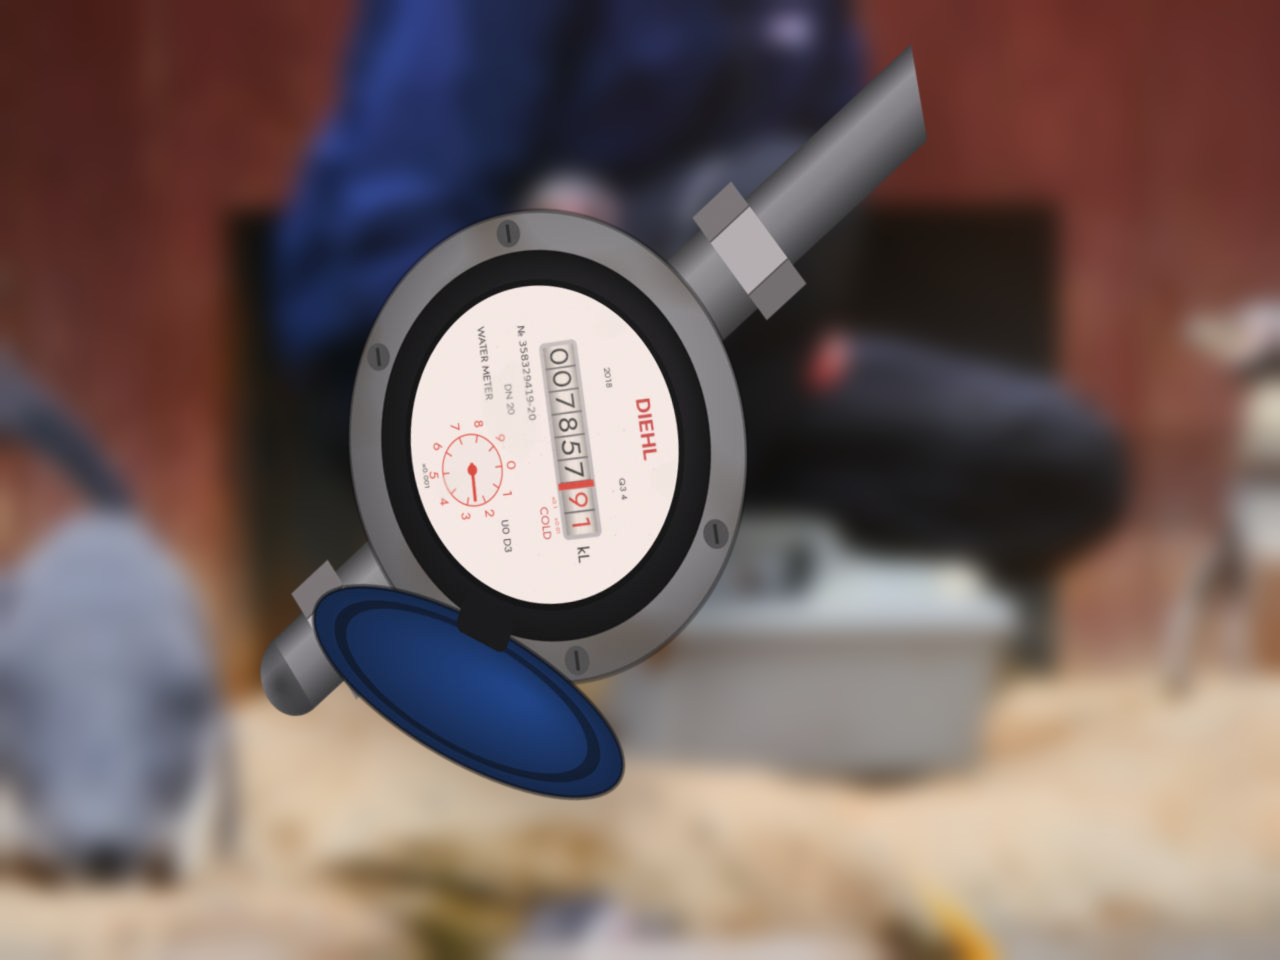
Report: 7857.912 kL
